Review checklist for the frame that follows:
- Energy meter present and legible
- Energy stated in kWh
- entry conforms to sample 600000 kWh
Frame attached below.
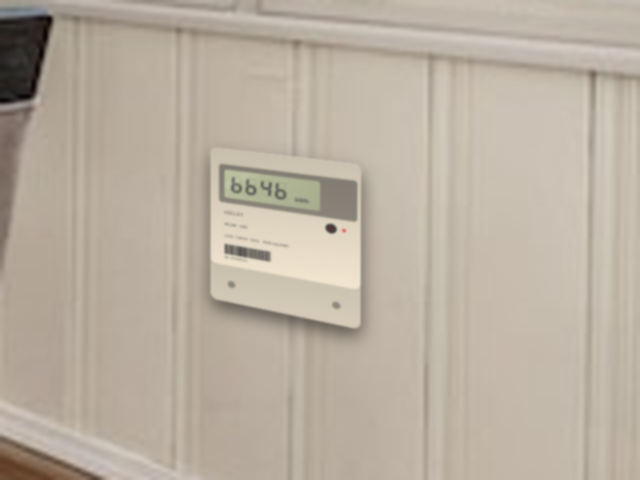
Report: 6646 kWh
